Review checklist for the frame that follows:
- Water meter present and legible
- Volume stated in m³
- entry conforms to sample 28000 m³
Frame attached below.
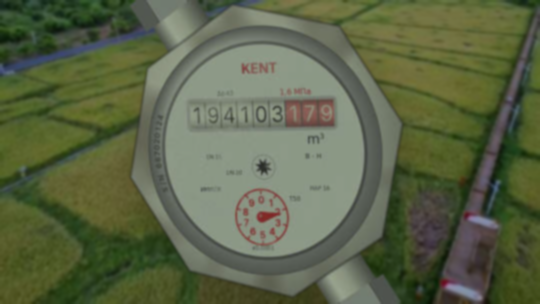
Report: 194103.1792 m³
